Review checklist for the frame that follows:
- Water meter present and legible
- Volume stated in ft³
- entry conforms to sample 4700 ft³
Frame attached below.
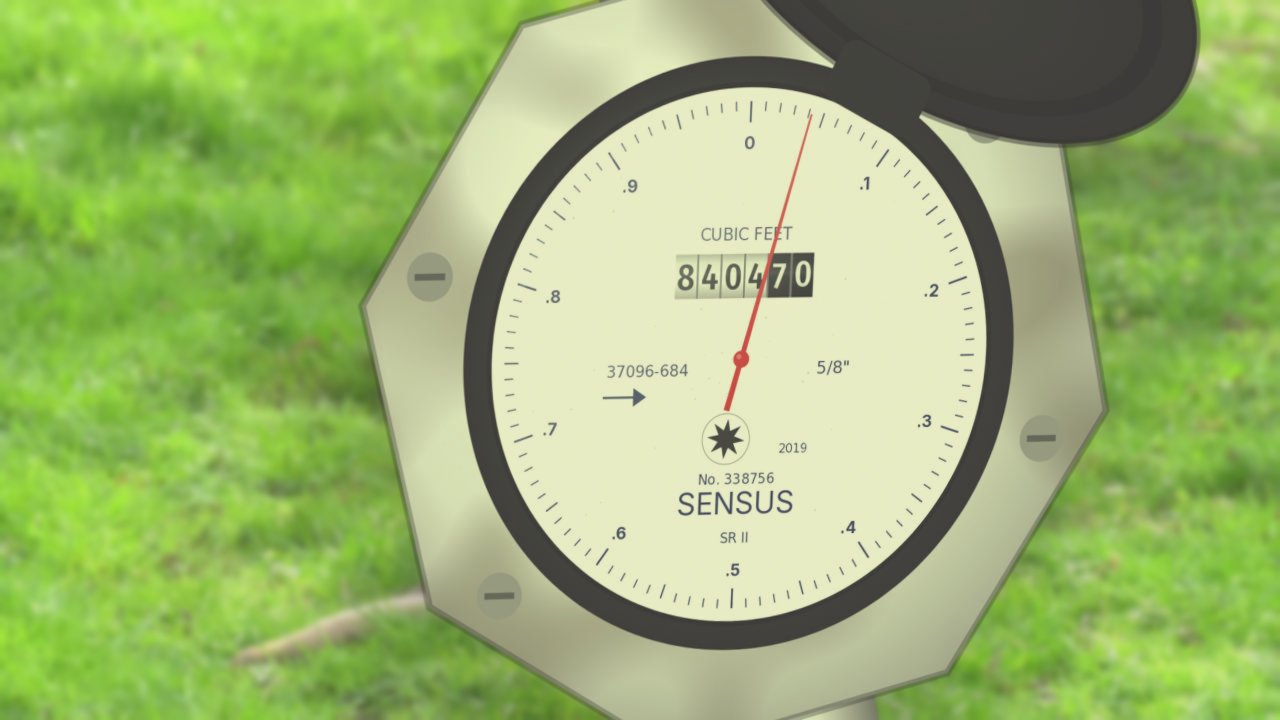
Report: 840470.04 ft³
